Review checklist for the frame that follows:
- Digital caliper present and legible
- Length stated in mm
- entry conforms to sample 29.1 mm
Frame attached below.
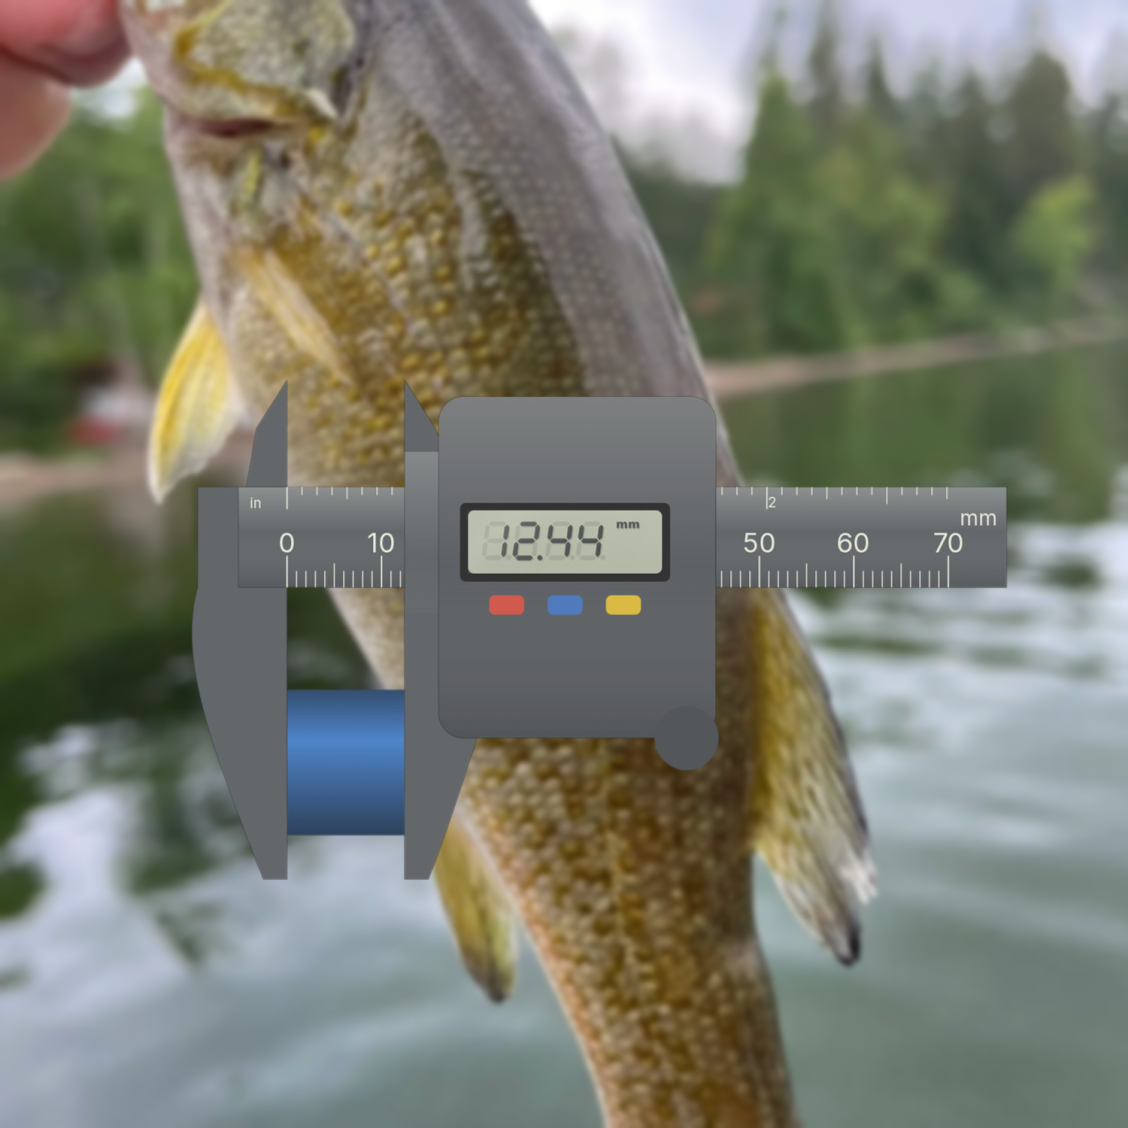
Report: 12.44 mm
